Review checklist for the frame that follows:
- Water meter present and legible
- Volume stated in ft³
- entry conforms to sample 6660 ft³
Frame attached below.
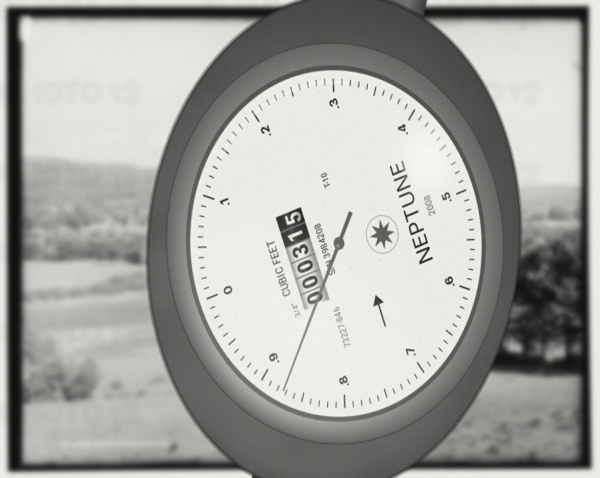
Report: 314.87 ft³
